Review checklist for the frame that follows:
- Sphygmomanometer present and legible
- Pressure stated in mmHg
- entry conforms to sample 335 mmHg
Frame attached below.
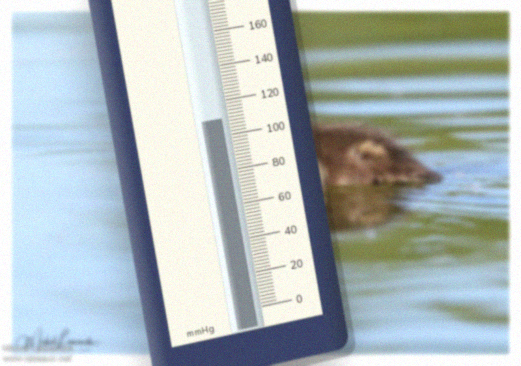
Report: 110 mmHg
